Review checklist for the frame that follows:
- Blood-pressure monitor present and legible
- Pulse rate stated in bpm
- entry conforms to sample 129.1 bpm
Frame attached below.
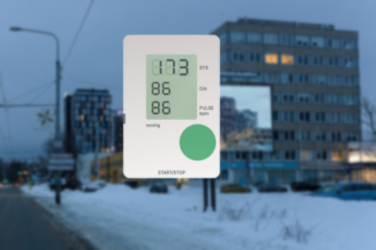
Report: 86 bpm
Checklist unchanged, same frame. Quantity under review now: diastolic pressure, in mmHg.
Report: 86 mmHg
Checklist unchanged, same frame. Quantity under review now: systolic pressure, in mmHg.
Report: 173 mmHg
